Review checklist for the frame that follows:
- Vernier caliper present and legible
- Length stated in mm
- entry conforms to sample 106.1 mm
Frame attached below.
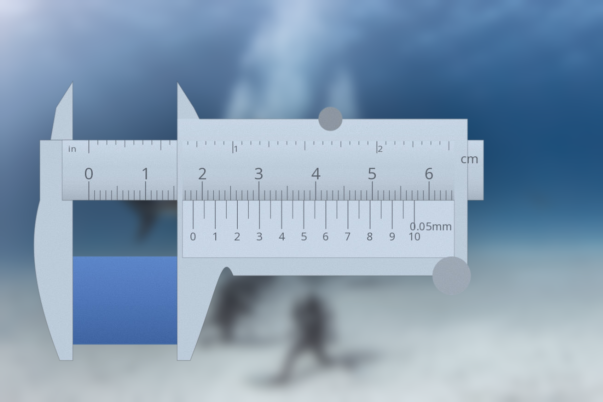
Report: 18.4 mm
